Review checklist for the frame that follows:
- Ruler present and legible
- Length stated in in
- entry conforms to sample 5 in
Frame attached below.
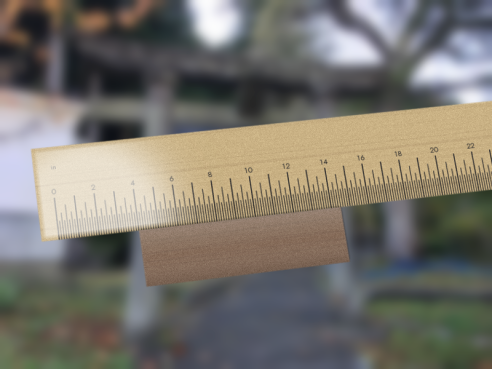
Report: 10.5 in
